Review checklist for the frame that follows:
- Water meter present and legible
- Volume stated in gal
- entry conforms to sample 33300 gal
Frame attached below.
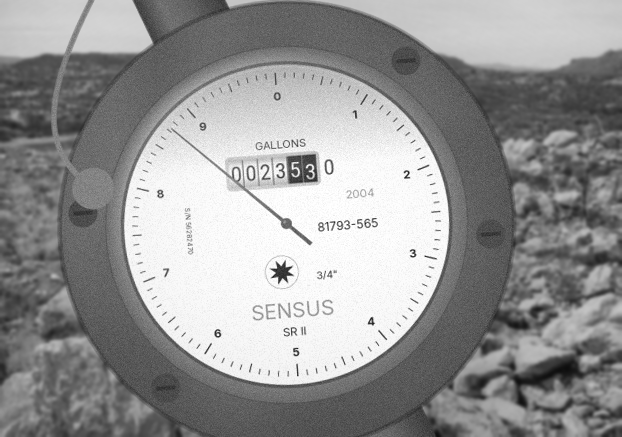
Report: 23528.7 gal
